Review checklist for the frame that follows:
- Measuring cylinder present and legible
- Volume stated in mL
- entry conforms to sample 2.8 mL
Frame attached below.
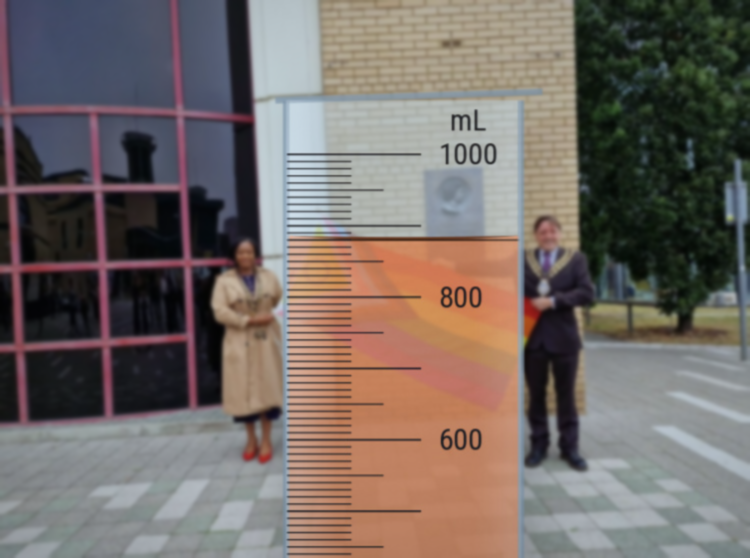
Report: 880 mL
